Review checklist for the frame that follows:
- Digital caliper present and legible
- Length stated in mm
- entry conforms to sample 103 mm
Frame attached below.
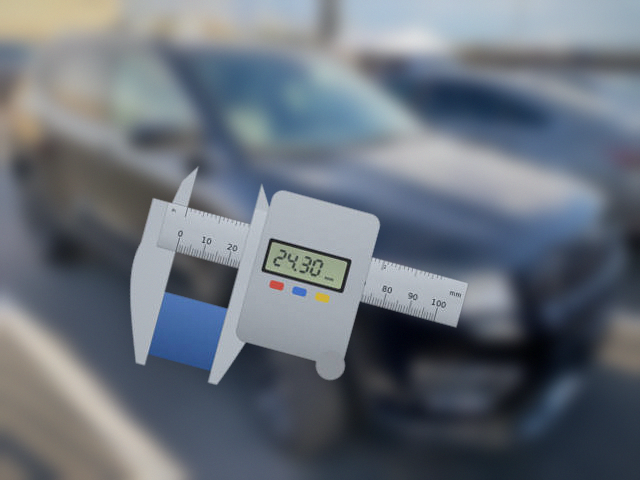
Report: 24.30 mm
